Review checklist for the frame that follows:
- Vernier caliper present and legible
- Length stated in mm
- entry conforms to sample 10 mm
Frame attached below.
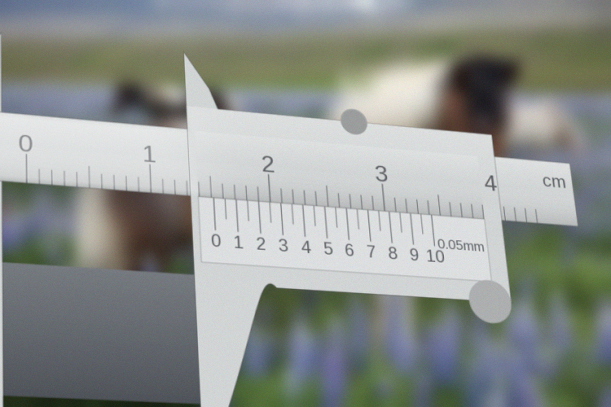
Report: 15.2 mm
